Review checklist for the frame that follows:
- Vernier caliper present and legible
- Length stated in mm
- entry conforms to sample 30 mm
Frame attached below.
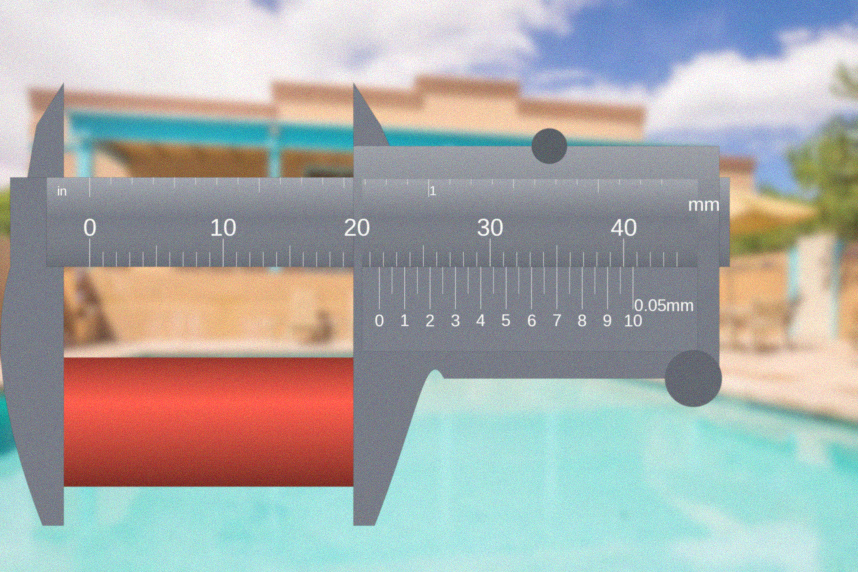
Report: 21.7 mm
